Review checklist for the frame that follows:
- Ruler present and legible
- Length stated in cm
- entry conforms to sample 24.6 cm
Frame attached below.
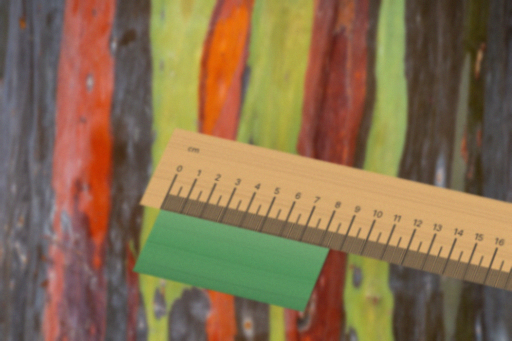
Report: 8.5 cm
